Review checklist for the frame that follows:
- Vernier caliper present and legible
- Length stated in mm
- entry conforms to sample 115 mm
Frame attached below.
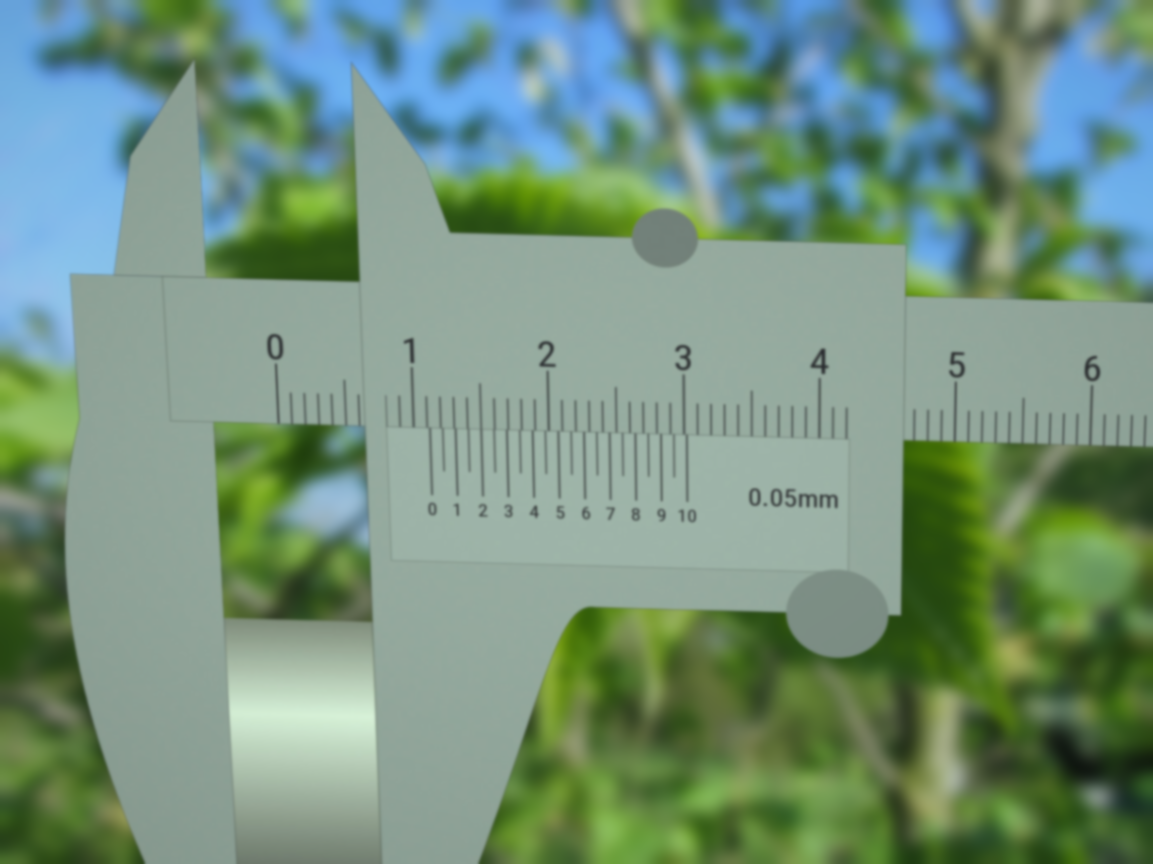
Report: 11.2 mm
